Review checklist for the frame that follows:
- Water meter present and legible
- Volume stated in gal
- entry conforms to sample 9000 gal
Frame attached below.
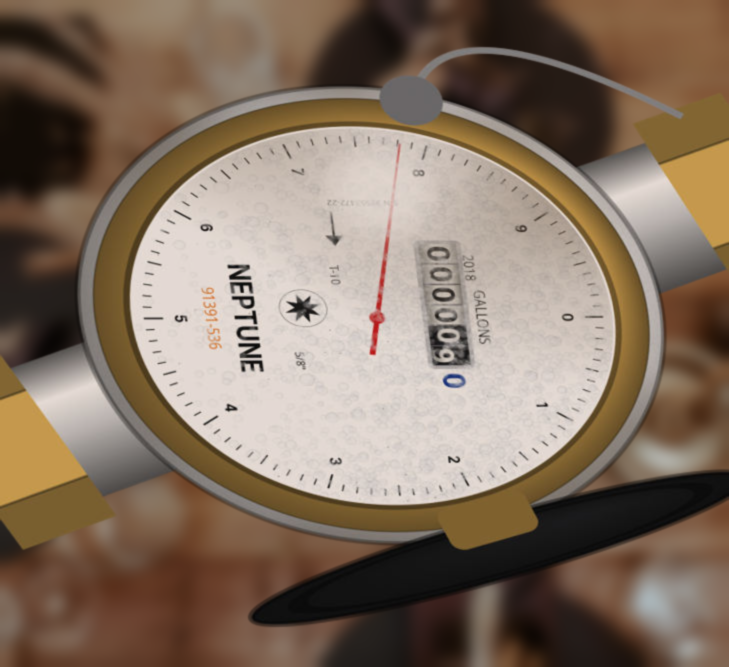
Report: 87.8 gal
